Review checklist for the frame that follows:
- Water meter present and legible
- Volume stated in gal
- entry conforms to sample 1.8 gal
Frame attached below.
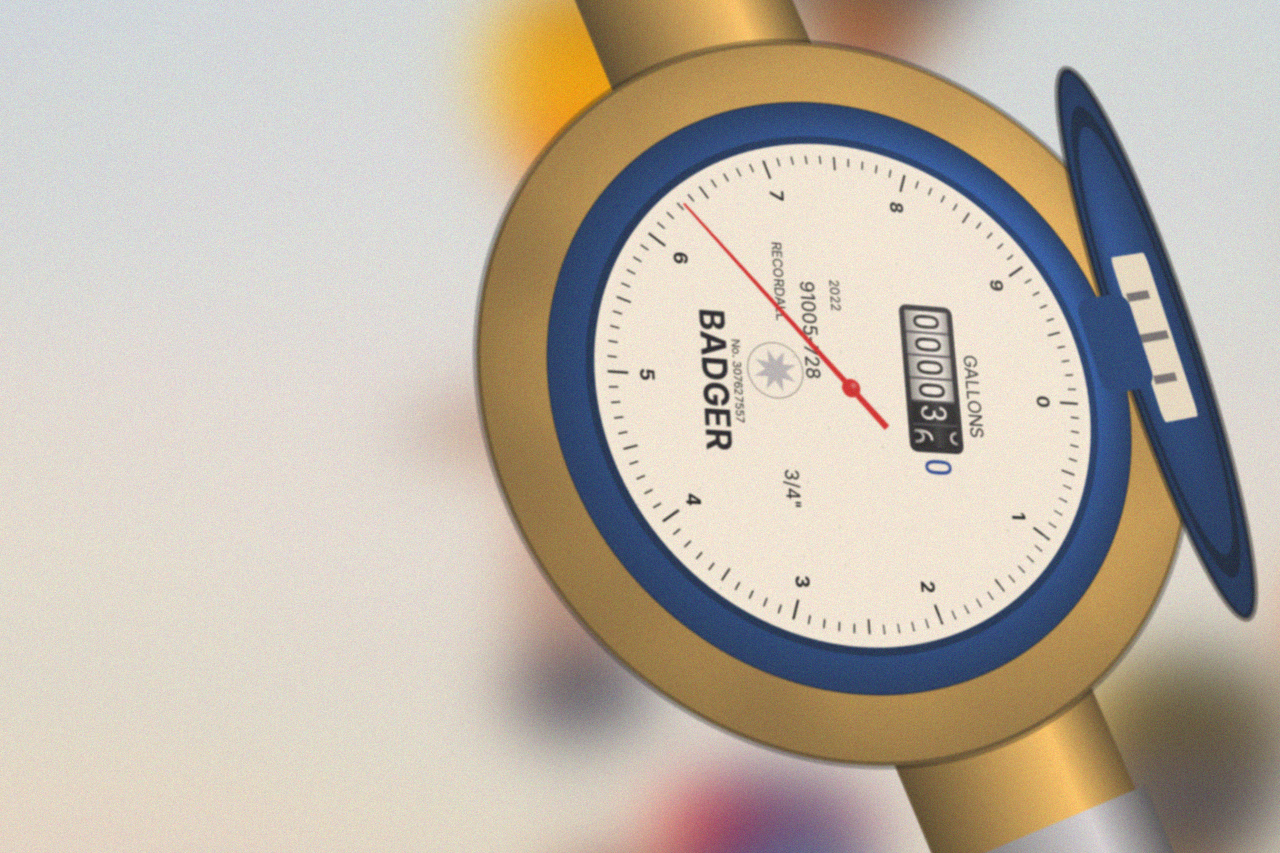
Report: 356.3 gal
